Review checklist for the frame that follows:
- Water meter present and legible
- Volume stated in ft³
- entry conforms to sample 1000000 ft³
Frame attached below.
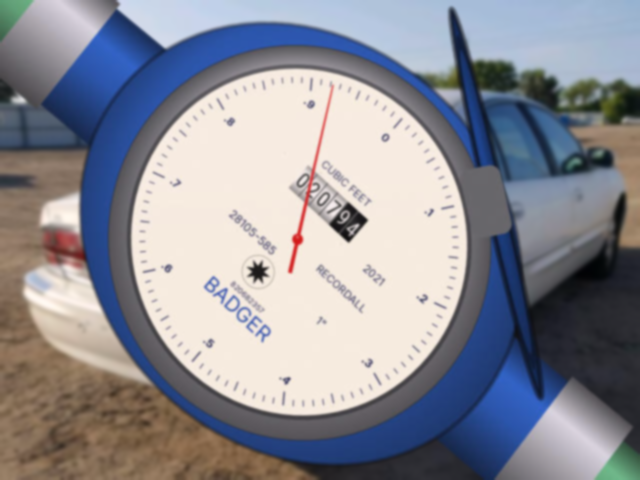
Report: 20793.92 ft³
